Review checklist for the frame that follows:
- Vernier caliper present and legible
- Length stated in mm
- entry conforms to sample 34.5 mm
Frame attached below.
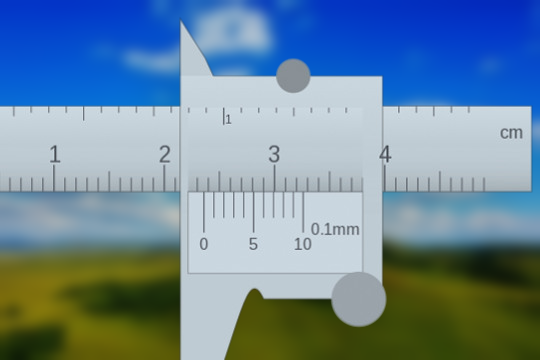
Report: 23.6 mm
